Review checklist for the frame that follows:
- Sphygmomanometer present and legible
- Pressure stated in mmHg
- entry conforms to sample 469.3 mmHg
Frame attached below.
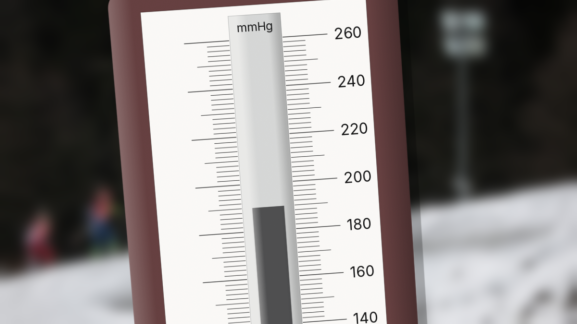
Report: 190 mmHg
